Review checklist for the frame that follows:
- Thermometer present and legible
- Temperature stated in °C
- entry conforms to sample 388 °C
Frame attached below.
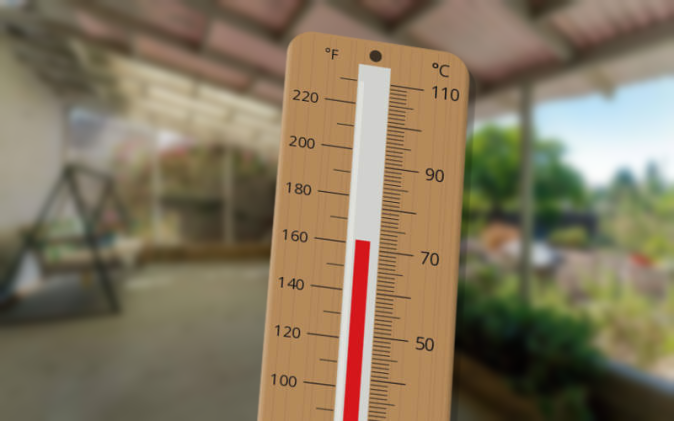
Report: 72 °C
